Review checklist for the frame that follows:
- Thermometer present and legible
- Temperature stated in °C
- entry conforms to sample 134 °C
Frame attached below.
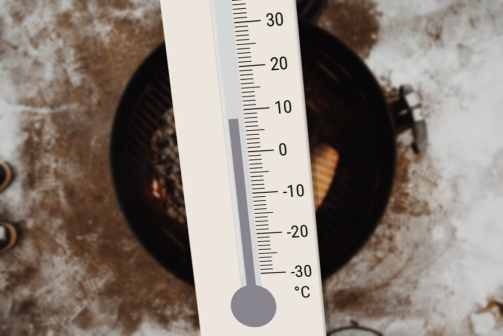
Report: 8 °C
